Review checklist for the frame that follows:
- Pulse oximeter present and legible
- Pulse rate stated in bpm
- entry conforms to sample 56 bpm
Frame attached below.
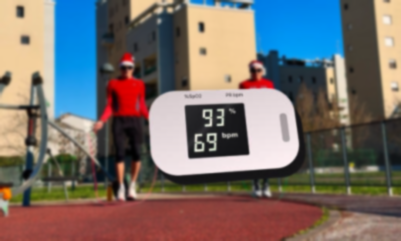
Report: 69 bpm
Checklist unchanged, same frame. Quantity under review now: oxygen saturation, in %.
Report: 93 %
